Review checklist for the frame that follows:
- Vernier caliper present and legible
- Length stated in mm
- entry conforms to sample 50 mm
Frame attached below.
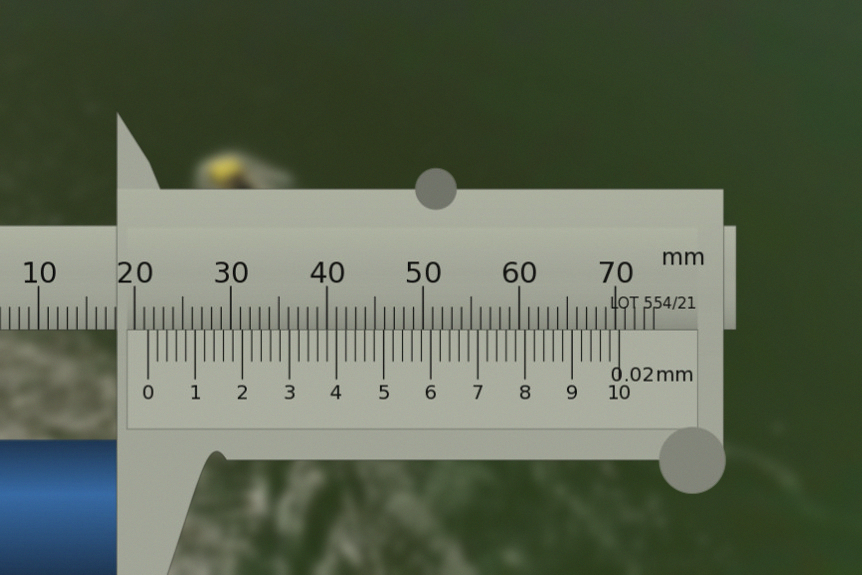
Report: 21.4 mm
